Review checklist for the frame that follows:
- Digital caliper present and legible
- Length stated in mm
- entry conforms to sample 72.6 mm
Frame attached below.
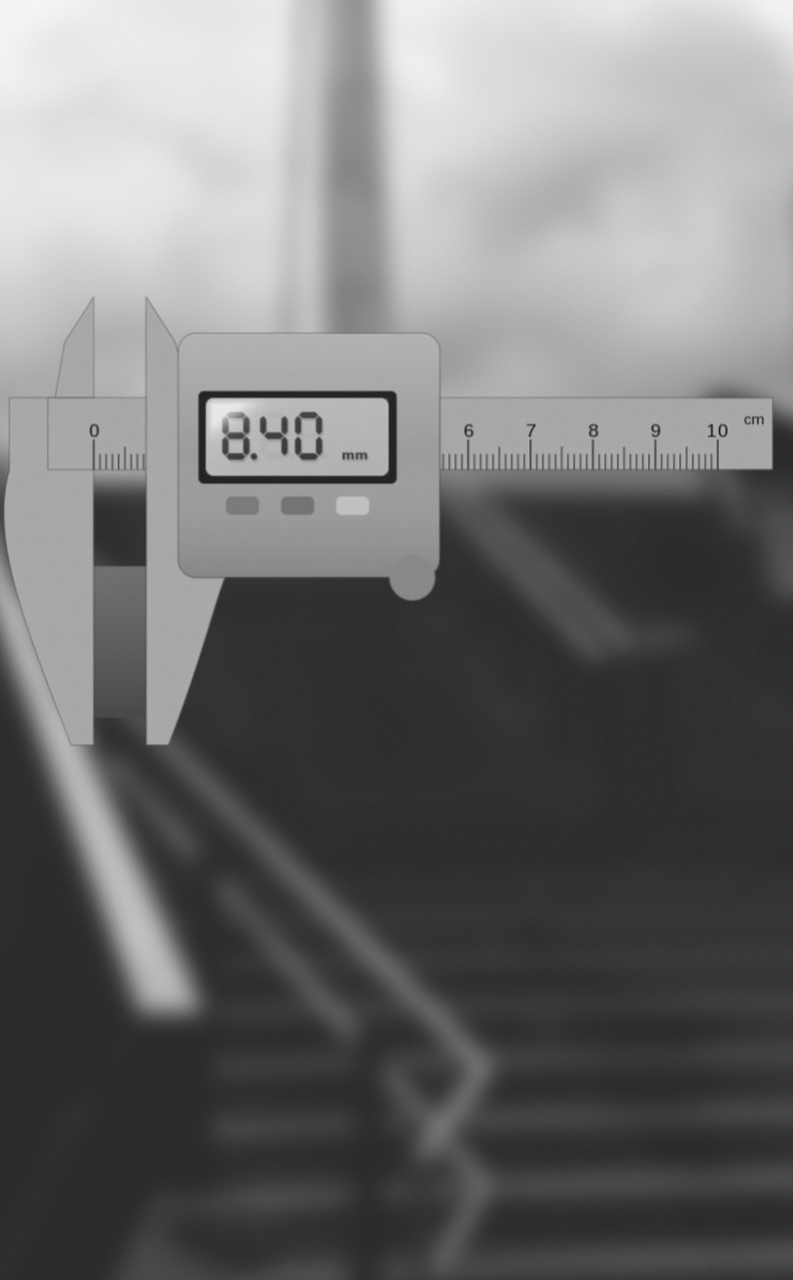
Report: 8.40 mm
